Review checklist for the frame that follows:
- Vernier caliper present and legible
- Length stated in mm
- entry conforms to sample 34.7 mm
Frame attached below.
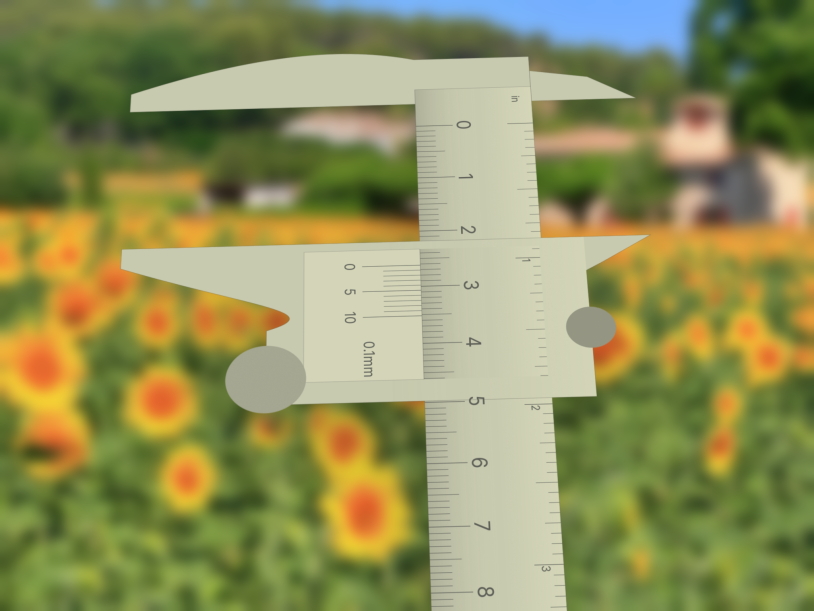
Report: 26.2 mm
